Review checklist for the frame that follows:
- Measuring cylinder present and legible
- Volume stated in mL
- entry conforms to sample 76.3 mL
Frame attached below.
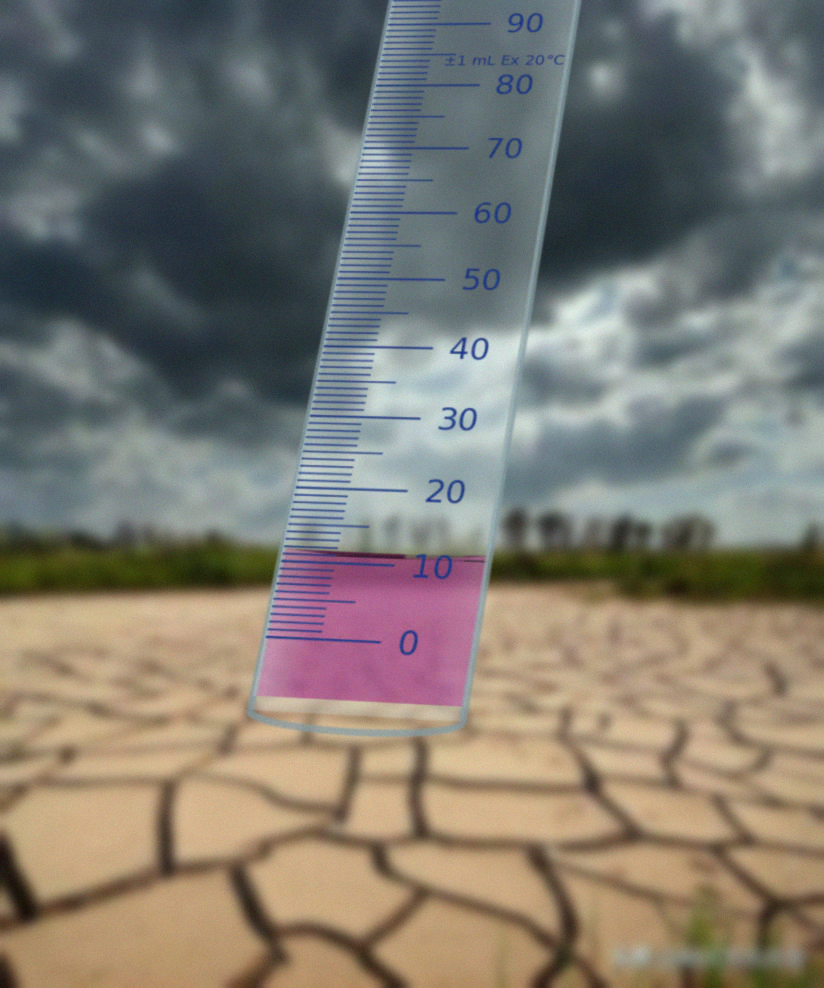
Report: 11 mL
